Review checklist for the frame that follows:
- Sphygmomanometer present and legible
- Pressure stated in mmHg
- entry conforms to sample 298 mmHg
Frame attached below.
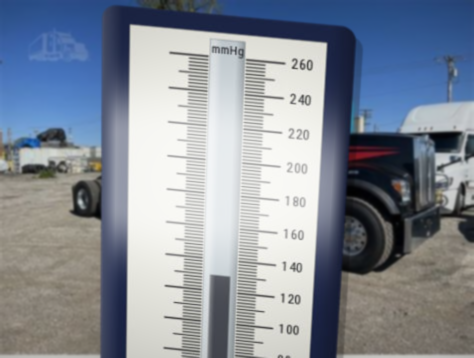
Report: 130 mmHg
